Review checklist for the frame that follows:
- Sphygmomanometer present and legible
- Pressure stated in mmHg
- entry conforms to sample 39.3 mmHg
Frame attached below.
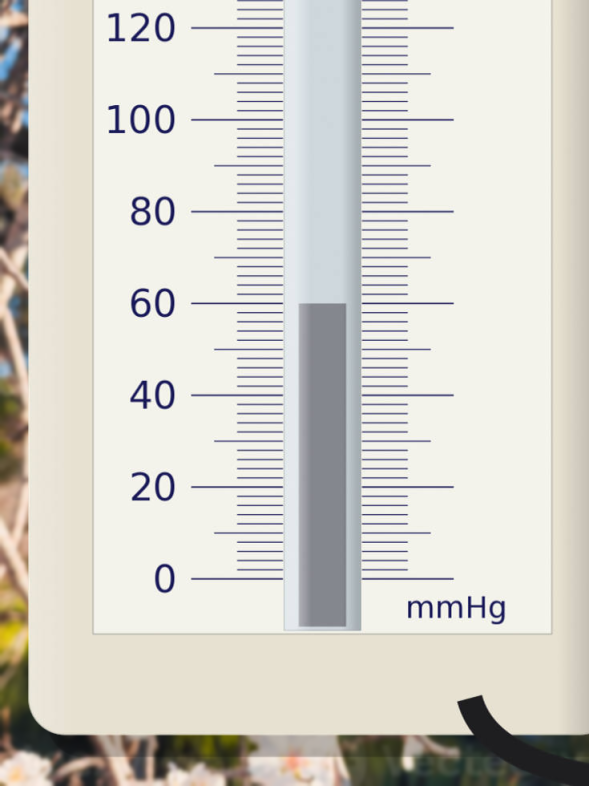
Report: 60 mmHg
